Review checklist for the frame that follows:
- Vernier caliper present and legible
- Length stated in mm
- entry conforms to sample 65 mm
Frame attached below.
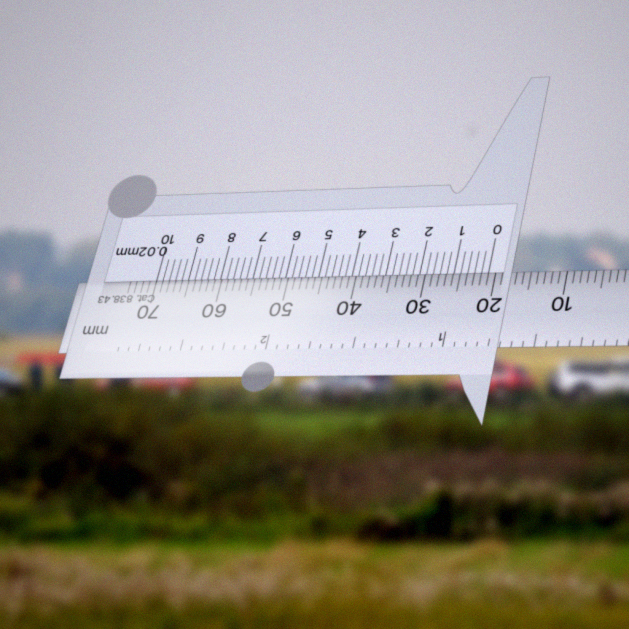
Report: 21.0 mm
